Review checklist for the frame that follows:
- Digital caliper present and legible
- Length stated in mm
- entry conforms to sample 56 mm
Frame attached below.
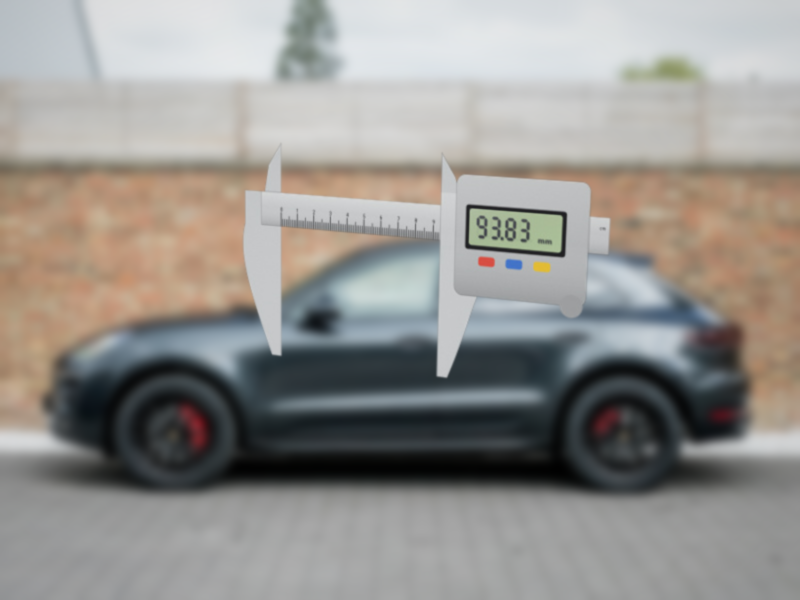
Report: 93.83 mm
